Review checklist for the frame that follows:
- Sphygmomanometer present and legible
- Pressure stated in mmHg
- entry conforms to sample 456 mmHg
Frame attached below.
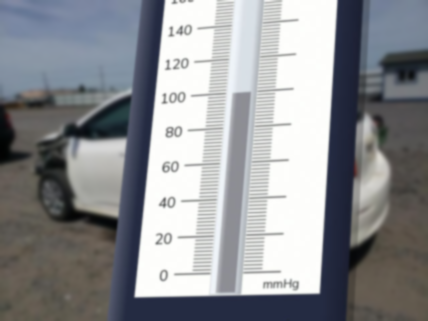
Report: 100 mmHg
